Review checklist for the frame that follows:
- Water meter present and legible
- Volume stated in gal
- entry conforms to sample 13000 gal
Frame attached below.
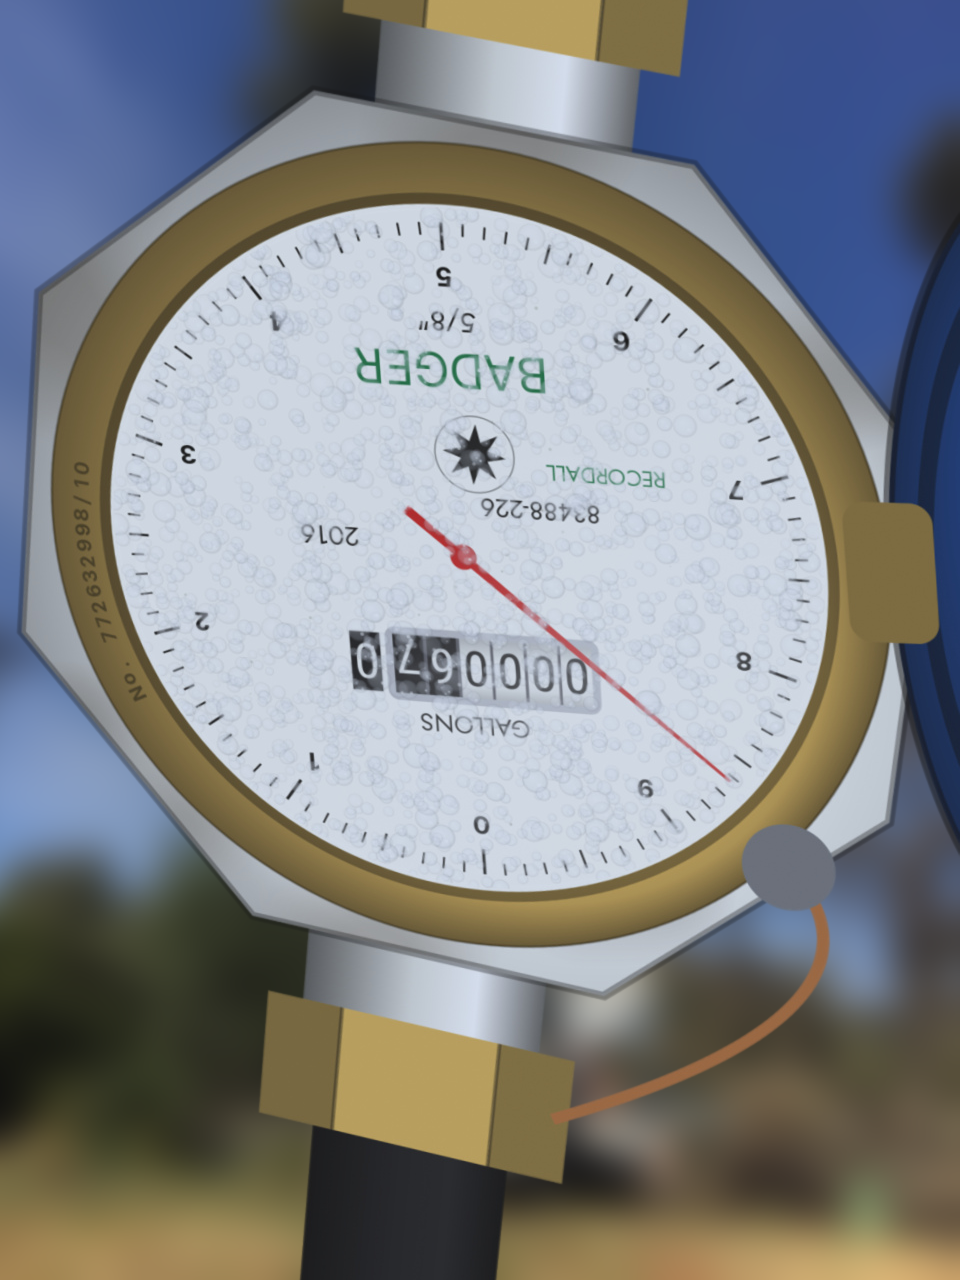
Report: 668.6 gal
